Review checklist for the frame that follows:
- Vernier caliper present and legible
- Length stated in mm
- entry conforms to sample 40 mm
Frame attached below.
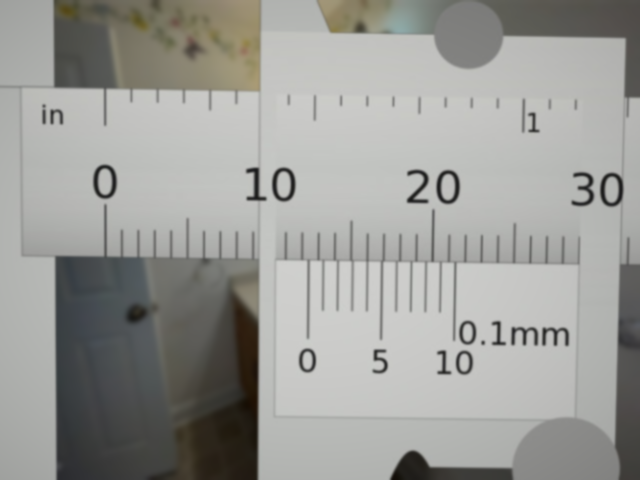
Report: 12.4 mm
